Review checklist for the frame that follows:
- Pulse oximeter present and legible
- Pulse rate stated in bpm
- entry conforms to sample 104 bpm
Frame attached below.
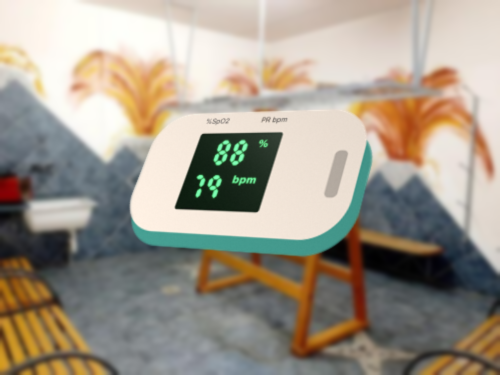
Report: 79 bpm
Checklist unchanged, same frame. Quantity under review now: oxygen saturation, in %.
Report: 88 %
